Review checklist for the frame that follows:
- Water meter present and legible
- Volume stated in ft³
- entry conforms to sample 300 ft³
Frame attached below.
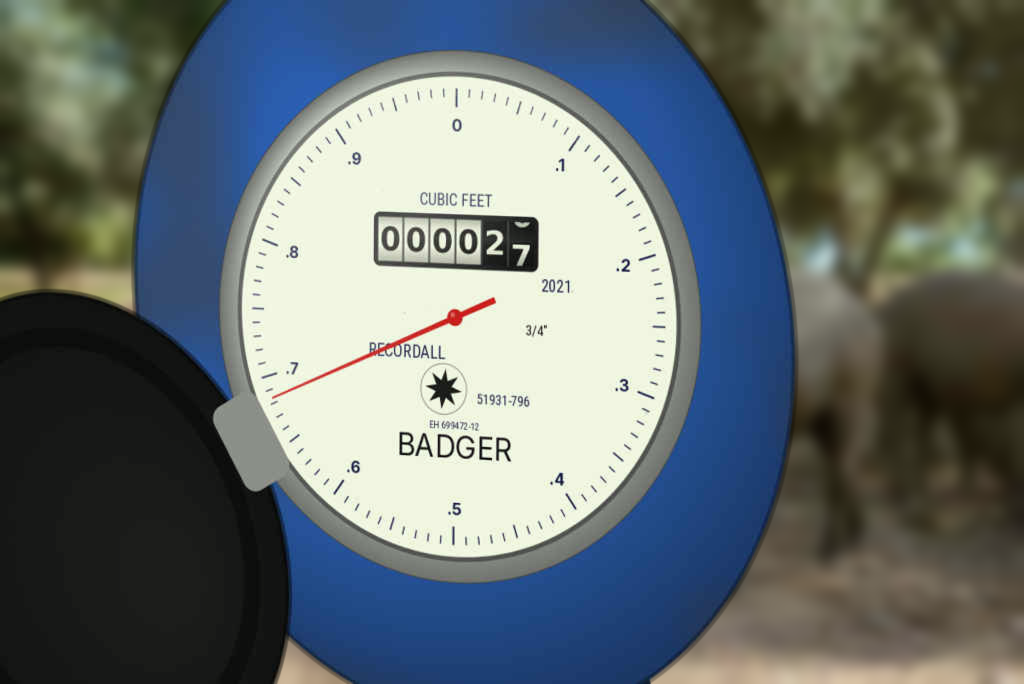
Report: 26.68 ft³
